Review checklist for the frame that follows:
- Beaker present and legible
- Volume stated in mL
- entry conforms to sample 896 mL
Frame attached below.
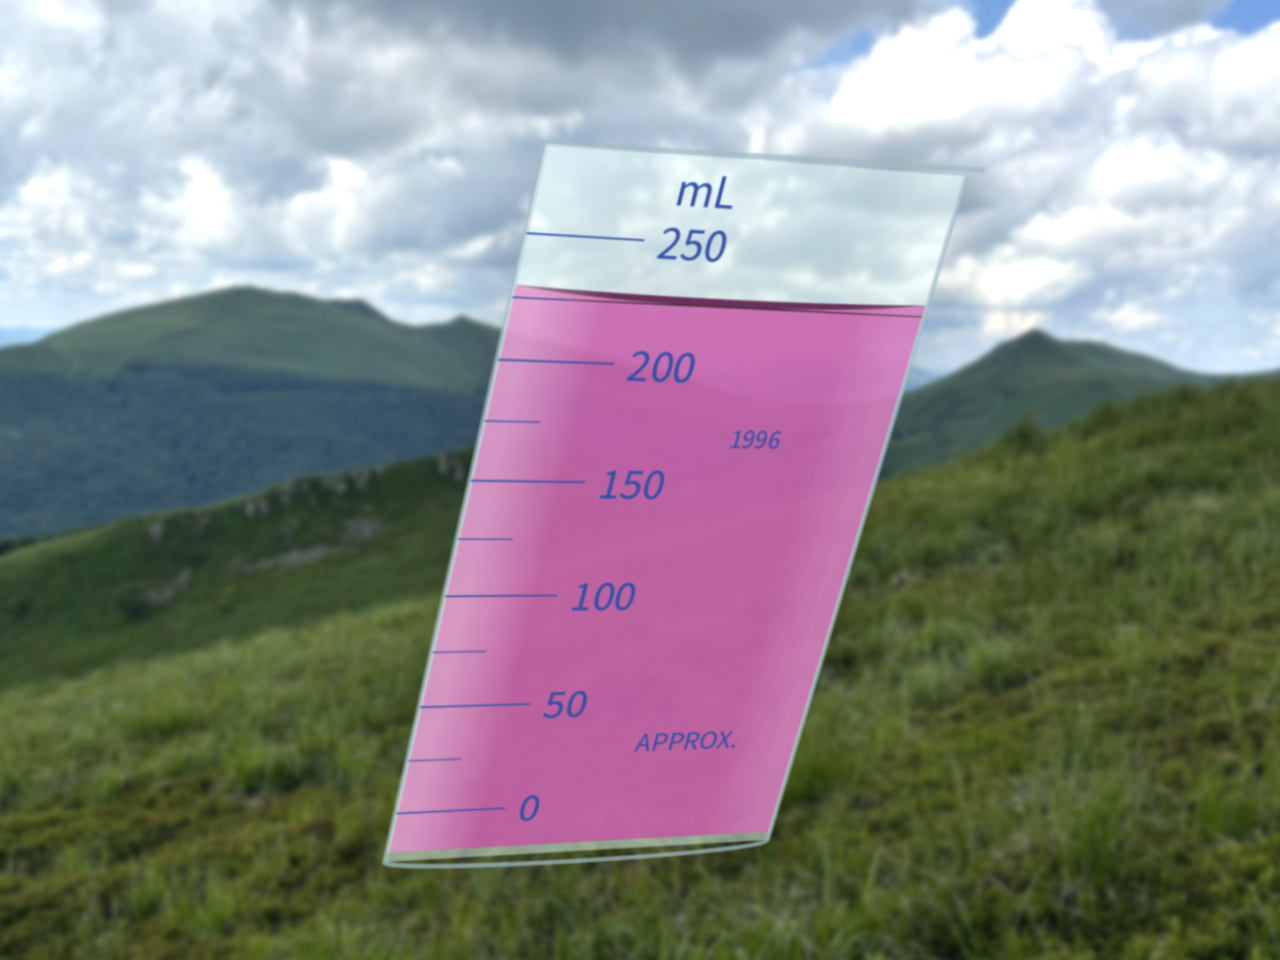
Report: 225 mL
